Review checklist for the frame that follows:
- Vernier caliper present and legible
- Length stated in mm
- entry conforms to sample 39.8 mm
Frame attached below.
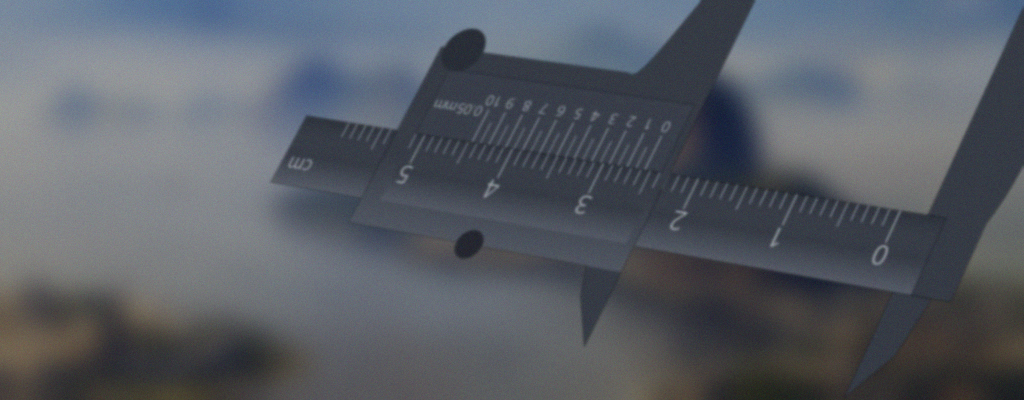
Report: 25.6 mm
